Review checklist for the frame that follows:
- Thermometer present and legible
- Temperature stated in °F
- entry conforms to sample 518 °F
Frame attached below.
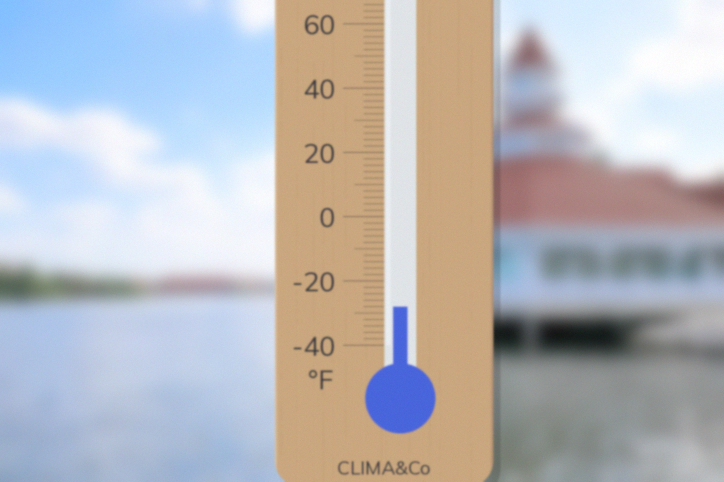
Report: -28 °F
